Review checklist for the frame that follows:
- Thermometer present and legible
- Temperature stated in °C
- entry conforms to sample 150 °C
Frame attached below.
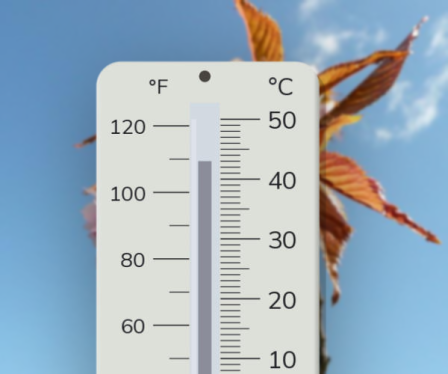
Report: 43 °C
